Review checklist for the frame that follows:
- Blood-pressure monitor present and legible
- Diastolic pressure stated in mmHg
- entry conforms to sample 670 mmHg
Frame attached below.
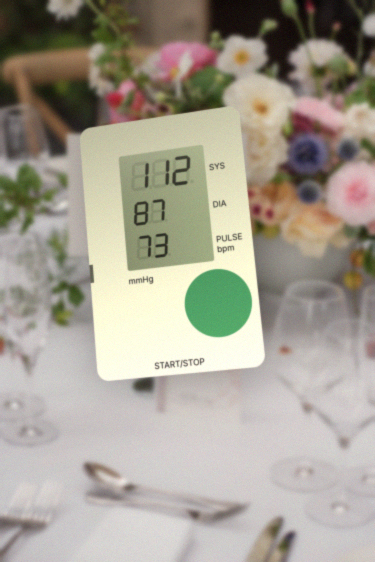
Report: 87 mmHg
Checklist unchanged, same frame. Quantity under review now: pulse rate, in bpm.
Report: 73 bpm
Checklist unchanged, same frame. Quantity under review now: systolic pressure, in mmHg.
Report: 112 mmHg
